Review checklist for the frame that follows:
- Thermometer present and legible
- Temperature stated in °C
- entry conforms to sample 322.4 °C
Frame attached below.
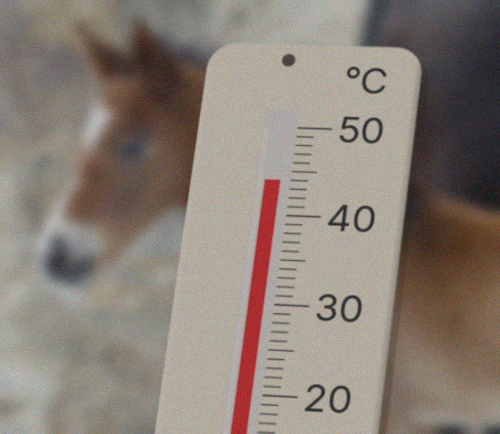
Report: 44 °C
